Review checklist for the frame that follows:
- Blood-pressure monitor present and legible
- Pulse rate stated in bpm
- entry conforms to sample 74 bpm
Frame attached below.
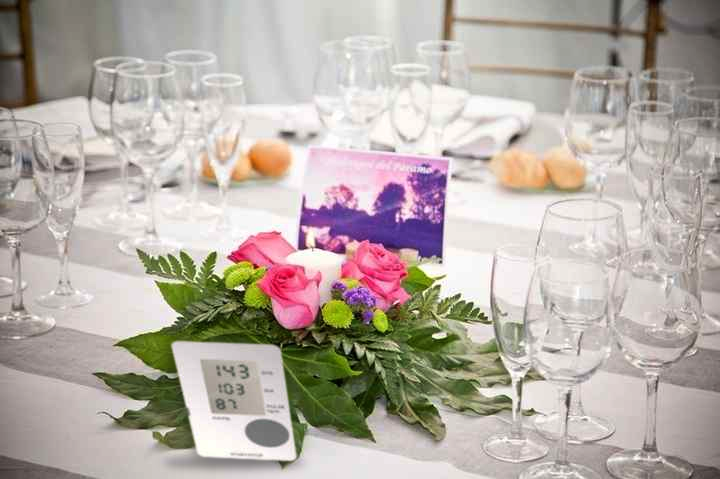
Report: 87 bpm
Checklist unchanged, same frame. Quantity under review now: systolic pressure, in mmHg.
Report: 143 mmHg
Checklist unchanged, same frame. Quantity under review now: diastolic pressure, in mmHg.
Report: 103 mmHg
